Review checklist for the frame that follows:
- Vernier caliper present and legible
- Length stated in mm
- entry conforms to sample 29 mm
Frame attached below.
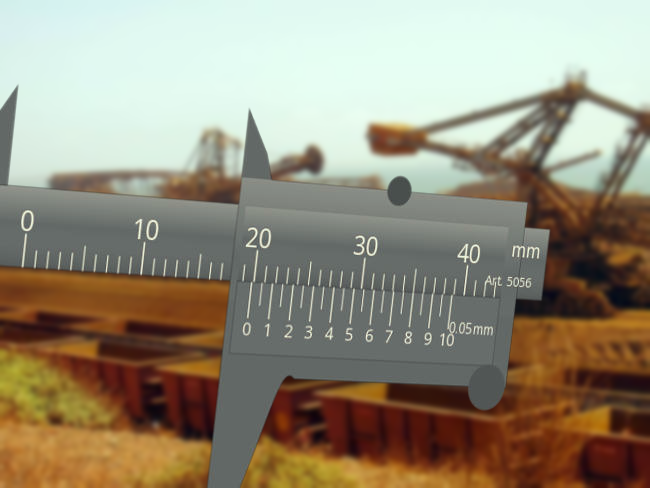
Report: 19.8 mm
